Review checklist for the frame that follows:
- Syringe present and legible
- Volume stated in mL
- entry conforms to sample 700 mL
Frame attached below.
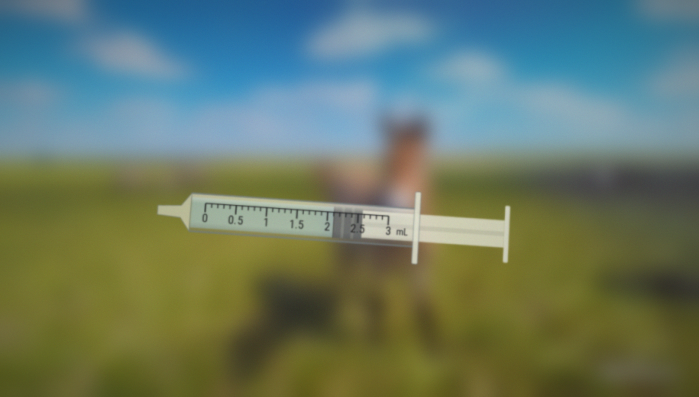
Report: 2.1 mL
